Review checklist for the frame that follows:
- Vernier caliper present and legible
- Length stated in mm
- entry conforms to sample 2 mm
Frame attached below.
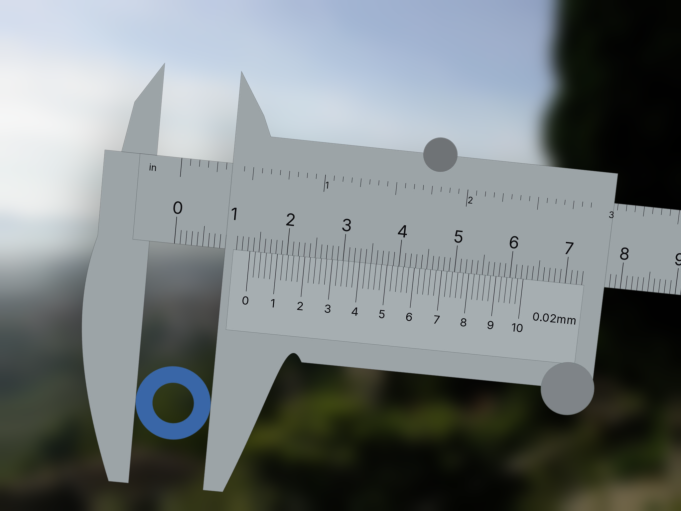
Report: 13.4 mm
